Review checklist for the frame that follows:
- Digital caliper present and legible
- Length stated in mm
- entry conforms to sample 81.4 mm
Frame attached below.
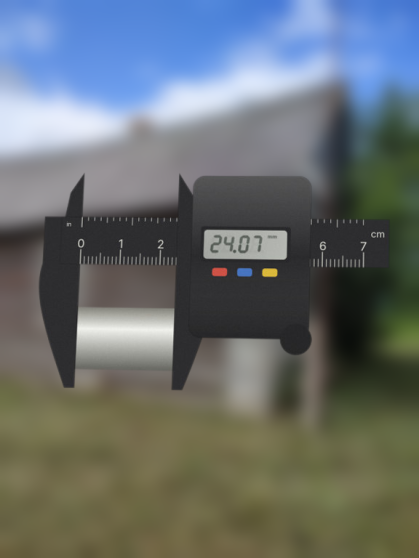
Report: 24.07 mm
